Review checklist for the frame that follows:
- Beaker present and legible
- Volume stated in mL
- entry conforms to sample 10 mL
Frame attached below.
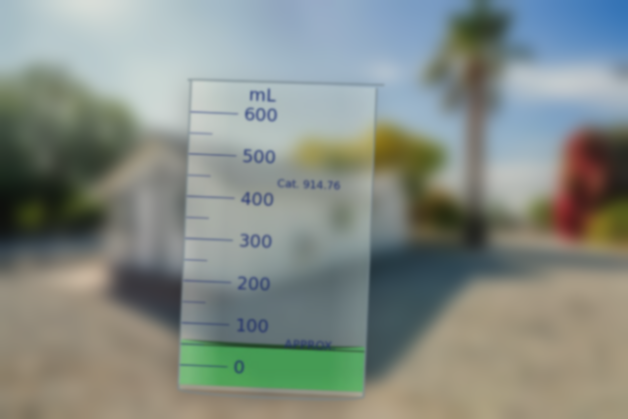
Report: 50 mL
